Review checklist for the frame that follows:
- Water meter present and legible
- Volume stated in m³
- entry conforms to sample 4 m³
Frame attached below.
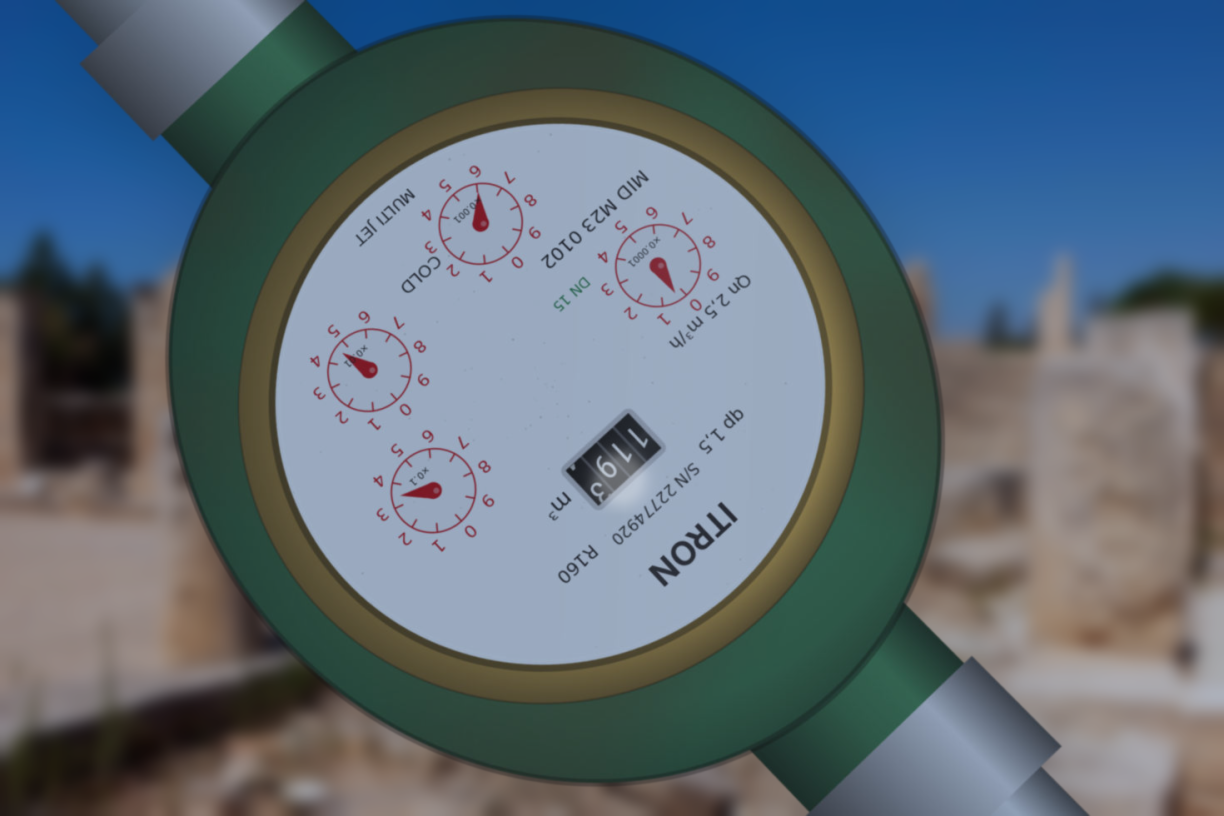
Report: 1193.3460 m³
